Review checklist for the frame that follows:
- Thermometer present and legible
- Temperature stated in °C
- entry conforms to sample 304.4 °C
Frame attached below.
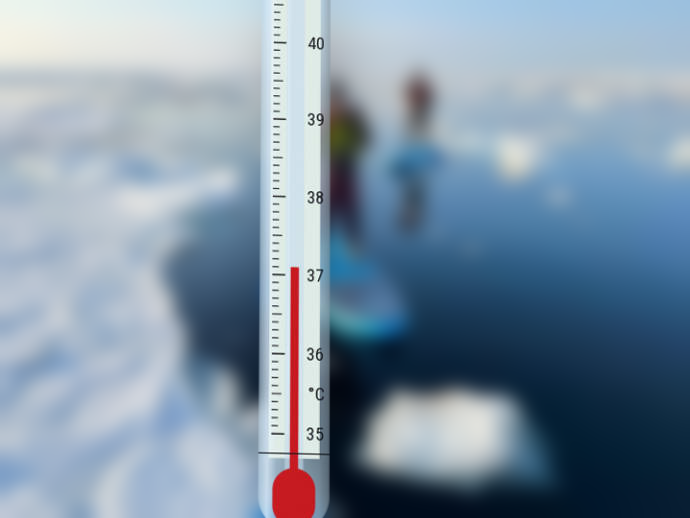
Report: 37.1 °C
